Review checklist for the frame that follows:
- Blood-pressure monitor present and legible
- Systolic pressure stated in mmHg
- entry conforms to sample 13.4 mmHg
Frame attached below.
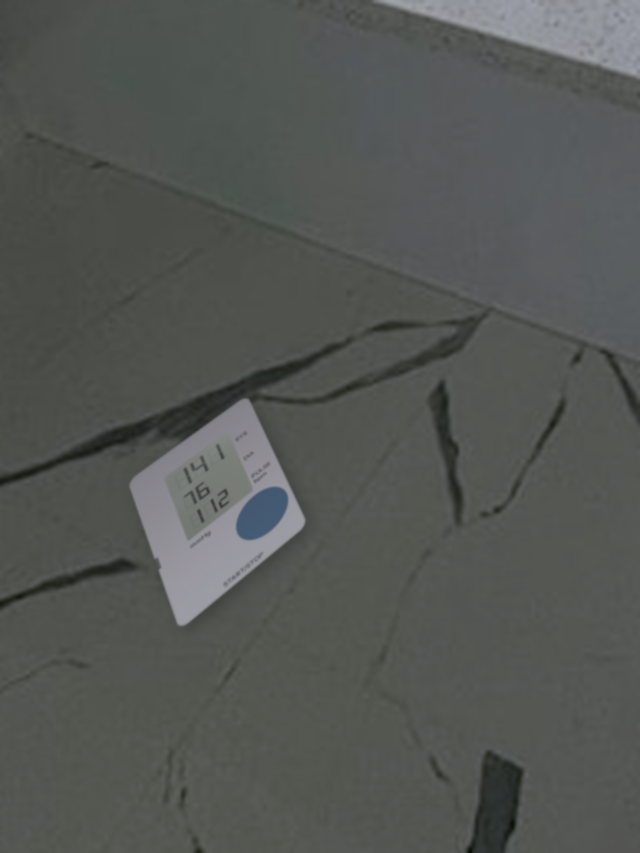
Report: 141 mmHg
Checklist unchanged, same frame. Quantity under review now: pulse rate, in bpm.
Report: 112 bpm
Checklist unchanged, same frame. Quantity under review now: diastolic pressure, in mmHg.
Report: 76 mmHg
